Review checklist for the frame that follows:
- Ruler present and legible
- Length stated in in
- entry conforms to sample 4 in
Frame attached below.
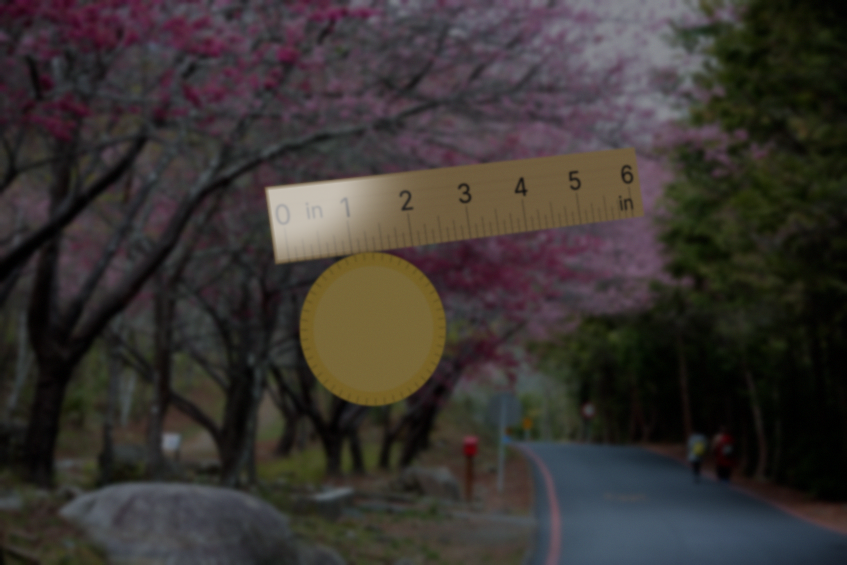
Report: 2.375 in
